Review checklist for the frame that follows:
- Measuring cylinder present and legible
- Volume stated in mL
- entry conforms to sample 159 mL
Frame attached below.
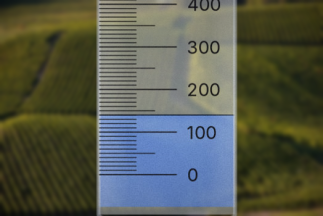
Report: 140 mL
